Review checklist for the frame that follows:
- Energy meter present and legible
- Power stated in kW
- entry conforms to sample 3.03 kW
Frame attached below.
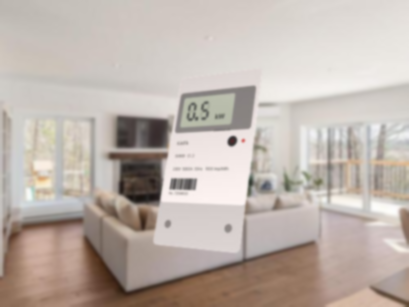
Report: 0.5 kW
